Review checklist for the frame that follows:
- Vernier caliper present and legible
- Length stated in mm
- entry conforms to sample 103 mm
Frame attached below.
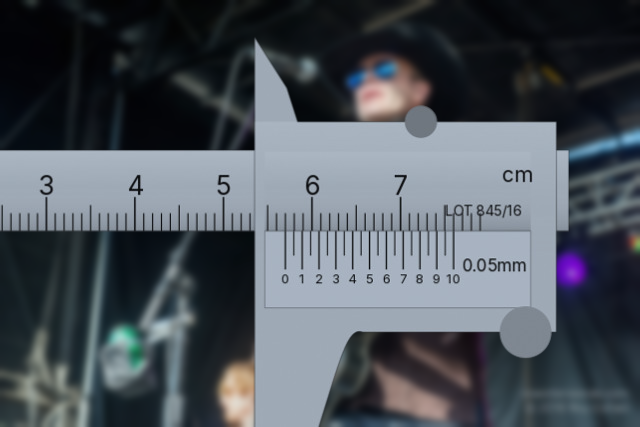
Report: 57.0 mm
